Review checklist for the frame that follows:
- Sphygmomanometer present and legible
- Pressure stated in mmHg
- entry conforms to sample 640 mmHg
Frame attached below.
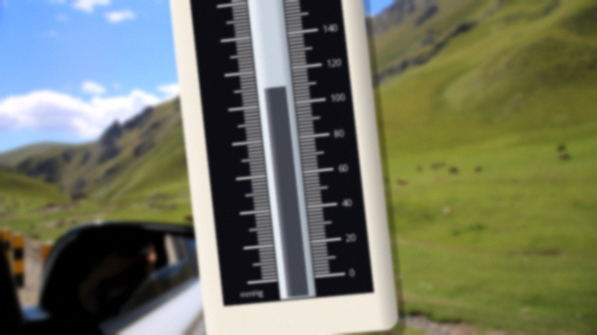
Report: 110 mmHg
